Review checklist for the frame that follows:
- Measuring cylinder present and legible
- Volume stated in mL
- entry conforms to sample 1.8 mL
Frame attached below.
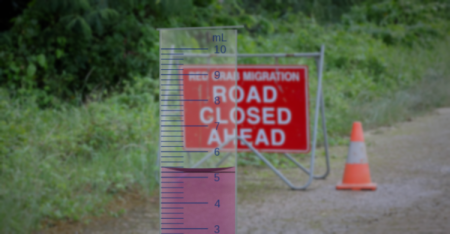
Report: 5.2 mL
